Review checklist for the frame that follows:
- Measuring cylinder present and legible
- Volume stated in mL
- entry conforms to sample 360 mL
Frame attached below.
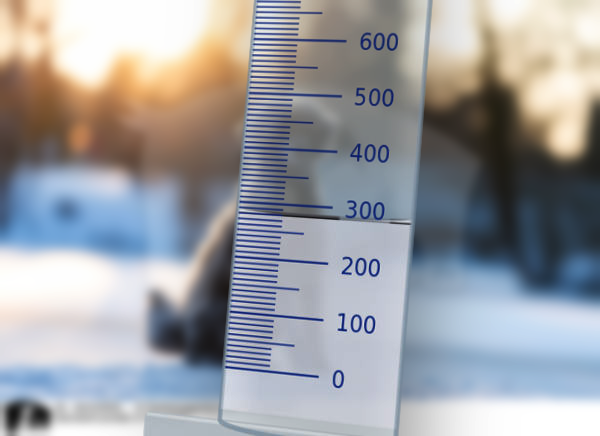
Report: 280 mL
